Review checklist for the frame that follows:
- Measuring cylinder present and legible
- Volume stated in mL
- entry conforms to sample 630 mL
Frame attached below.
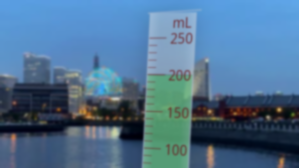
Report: 200 mL
